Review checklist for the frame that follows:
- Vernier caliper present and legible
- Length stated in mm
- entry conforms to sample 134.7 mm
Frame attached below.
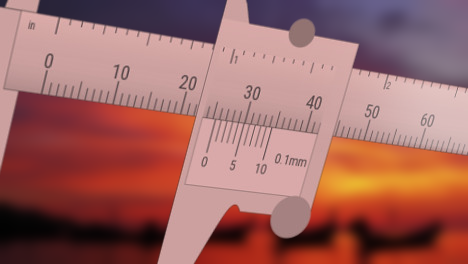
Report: 25.4 mm
